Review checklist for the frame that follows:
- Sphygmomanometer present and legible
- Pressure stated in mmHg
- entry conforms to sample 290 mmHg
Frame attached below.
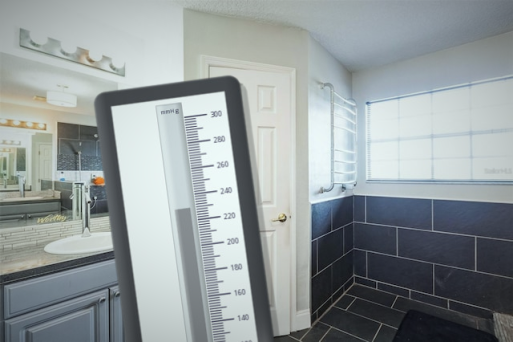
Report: 230 mmHg
